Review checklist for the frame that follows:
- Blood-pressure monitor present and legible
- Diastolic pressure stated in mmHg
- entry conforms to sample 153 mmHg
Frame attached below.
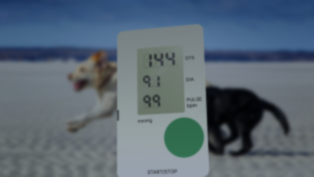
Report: 91 mmHg
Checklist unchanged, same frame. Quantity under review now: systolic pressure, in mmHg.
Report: 144 mmHg
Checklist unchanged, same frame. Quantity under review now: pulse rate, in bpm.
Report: 99 bpm
